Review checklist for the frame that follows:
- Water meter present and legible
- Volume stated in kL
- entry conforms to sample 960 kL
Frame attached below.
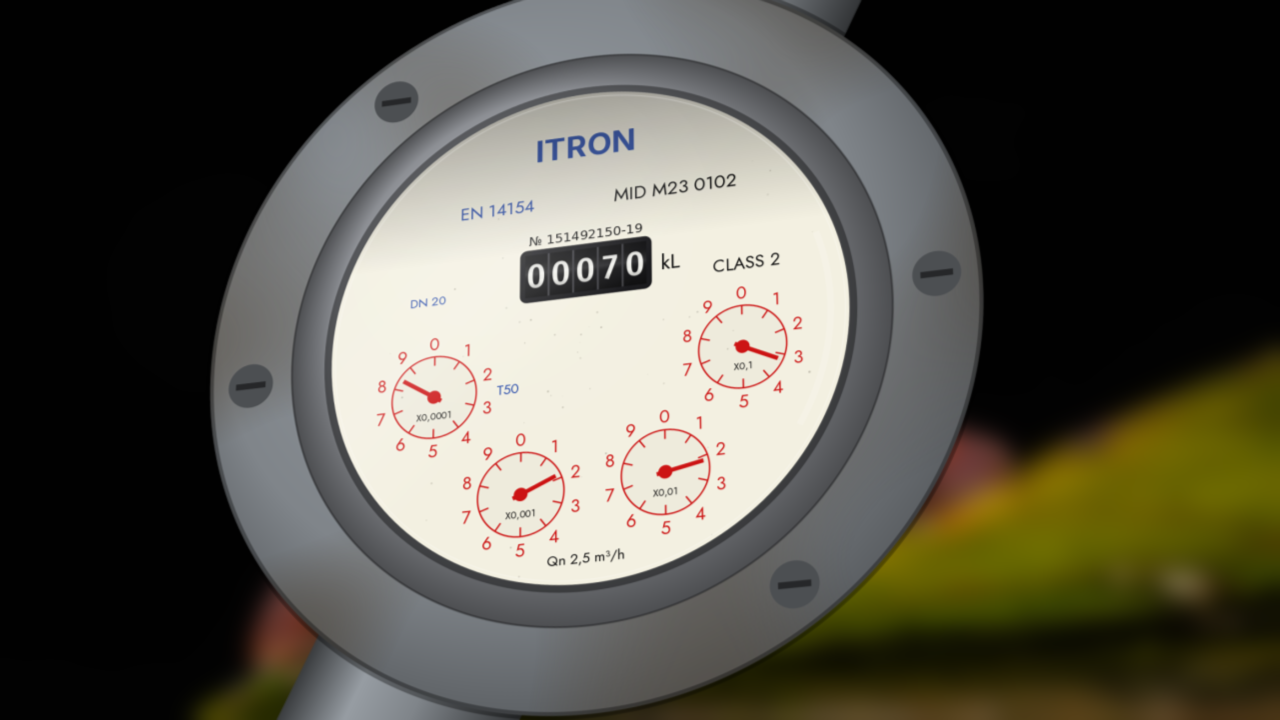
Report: 70.3218 kL
